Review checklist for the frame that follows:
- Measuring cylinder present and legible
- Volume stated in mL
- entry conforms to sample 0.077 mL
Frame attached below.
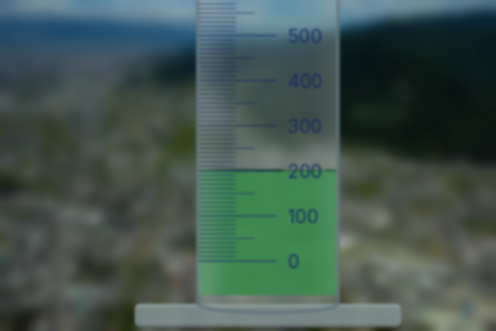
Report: 200 mL
